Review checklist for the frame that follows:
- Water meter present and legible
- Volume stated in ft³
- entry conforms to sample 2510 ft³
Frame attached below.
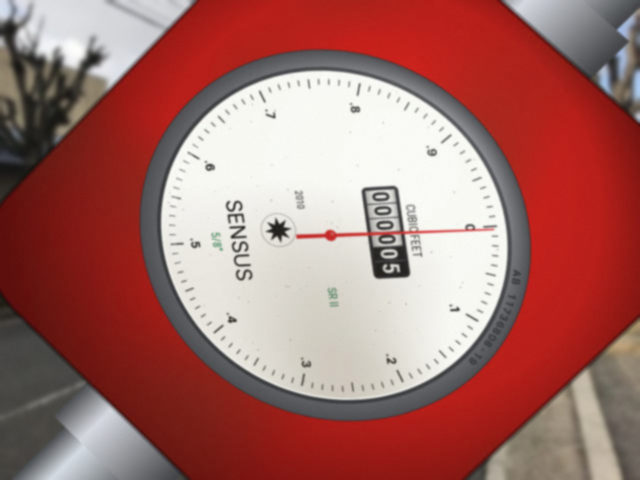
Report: 5.00 ft³
